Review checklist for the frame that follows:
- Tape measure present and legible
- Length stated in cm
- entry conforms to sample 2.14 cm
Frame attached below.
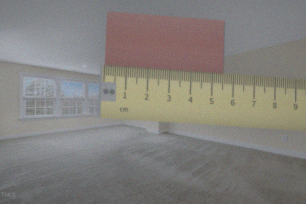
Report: 5.5 cm
